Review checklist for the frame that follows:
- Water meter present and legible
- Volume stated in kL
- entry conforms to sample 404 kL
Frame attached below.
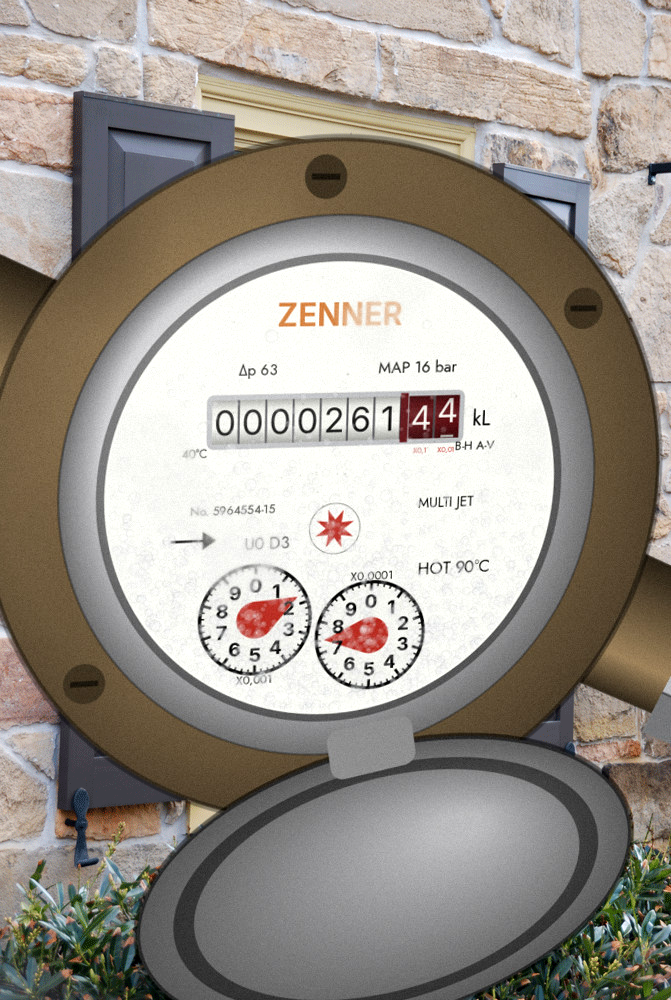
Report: 261.4417 kL
